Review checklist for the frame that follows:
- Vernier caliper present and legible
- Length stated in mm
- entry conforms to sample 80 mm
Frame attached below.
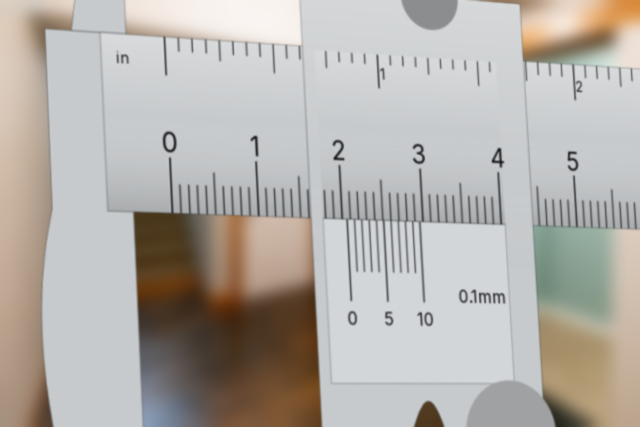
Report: 20.6 mm
